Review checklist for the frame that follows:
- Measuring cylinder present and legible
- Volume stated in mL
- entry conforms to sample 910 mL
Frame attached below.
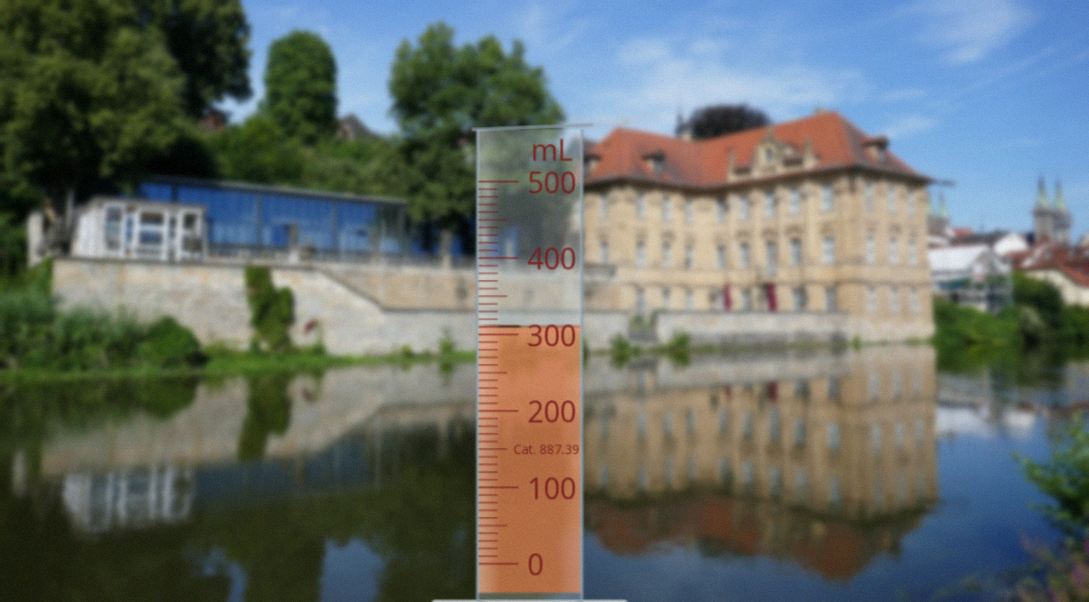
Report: 310 mL
